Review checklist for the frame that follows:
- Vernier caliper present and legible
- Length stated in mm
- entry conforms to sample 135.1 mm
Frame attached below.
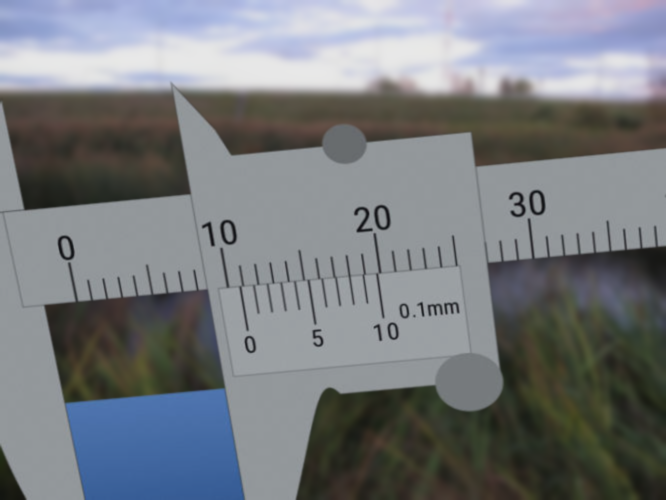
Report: 10.8 mm
